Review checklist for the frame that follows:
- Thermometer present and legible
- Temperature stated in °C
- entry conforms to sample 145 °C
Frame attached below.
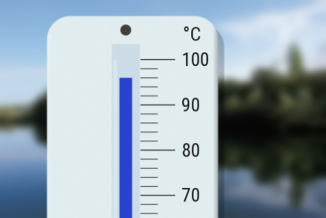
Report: 96 °C
